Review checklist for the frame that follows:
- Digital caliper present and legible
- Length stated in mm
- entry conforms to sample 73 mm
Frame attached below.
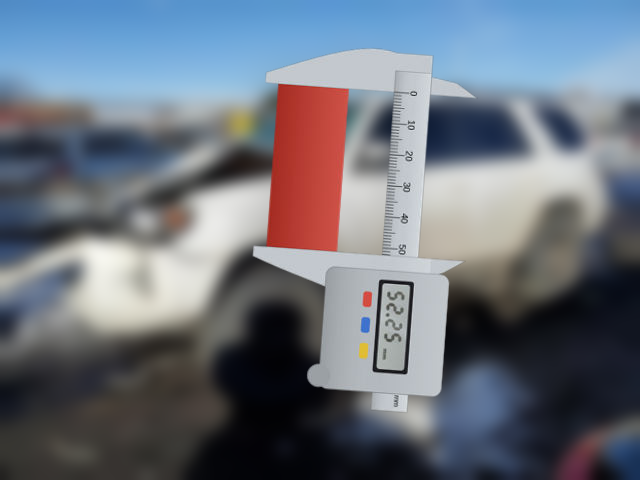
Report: 52.25 mm
